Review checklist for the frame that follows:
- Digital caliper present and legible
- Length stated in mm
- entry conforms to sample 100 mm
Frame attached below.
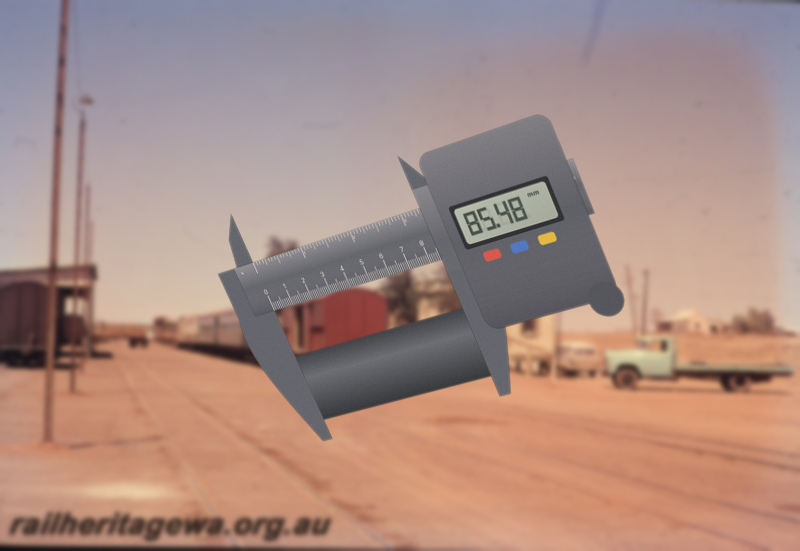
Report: 85.48 mm
